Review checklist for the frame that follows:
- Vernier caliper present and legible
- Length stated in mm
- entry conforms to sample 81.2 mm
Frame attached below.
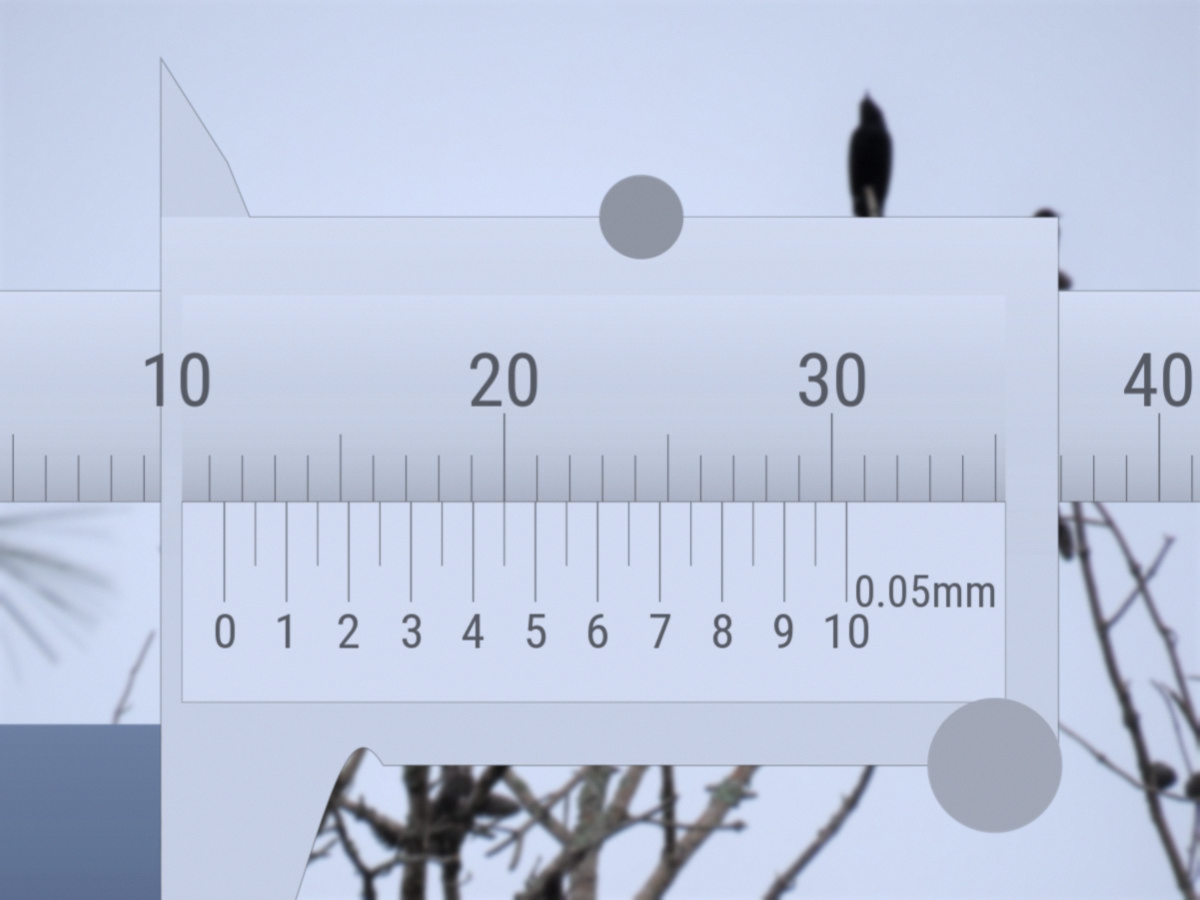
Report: 11.45 mm
